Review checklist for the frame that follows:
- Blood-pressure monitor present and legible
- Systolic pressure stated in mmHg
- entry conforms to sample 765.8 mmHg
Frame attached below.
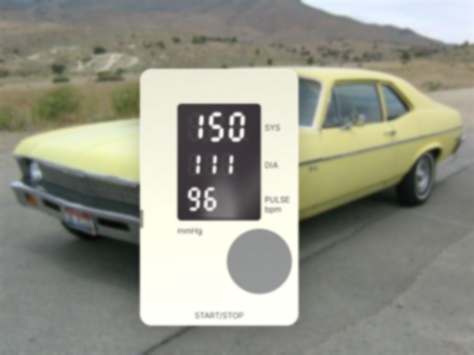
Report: 150 mmHg
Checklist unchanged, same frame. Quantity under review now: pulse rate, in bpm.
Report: 96 bpm
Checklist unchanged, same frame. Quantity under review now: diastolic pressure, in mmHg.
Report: 111 mmHg
